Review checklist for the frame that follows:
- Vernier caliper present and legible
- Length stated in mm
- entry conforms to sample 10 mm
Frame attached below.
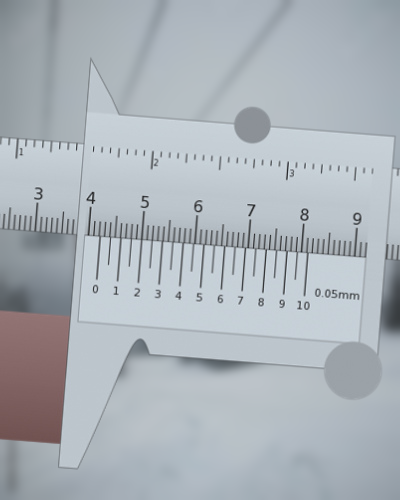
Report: 42.2 mm
